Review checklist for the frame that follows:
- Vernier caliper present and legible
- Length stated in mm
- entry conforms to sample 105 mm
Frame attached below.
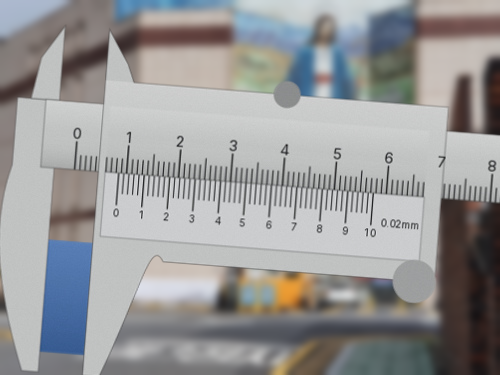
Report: 8.5 mm
